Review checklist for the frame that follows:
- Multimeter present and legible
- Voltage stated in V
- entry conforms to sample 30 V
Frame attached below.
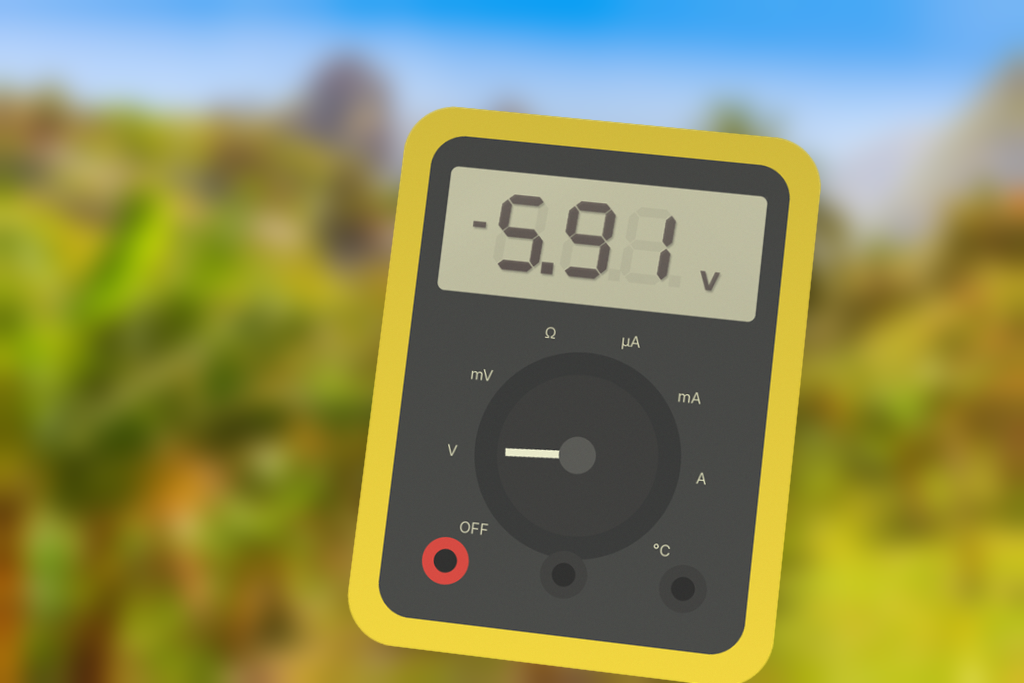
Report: -5.91 V
